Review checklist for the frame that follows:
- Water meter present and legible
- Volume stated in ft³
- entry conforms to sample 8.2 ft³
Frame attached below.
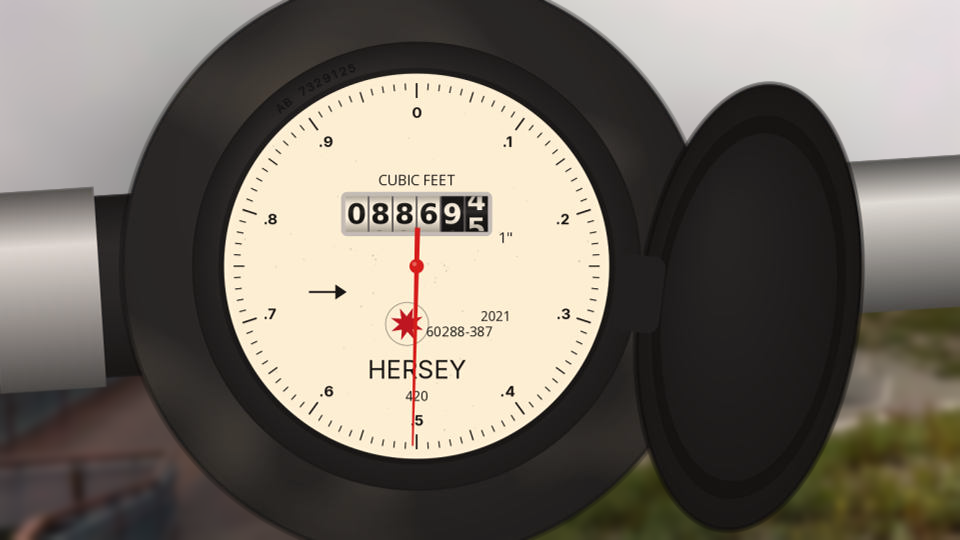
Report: 88694.50 ft³
